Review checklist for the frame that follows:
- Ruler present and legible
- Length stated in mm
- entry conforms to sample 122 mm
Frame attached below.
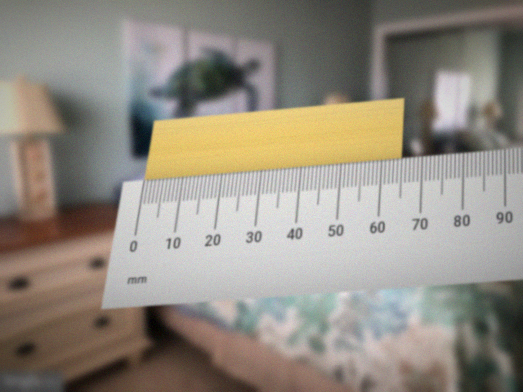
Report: 65 mm
